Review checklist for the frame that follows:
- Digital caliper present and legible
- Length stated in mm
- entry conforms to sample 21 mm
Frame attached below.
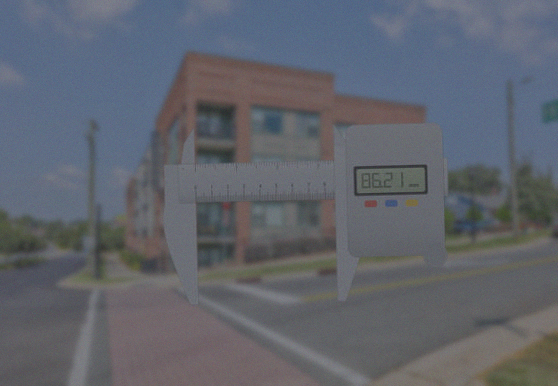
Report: 86.21 mm
